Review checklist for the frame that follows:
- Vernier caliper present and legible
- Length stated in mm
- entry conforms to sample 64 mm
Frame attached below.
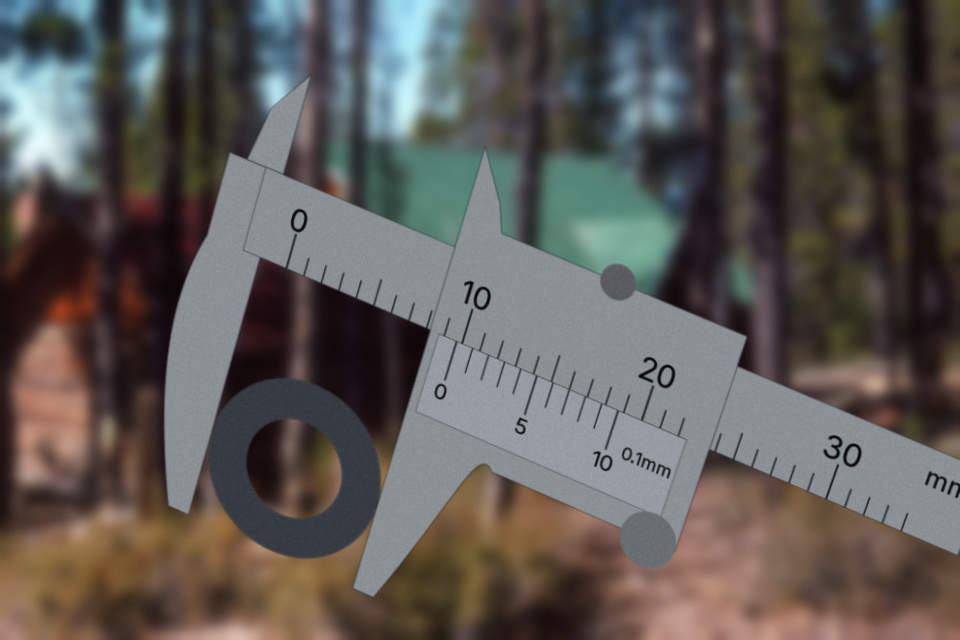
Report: 9.7 mm
